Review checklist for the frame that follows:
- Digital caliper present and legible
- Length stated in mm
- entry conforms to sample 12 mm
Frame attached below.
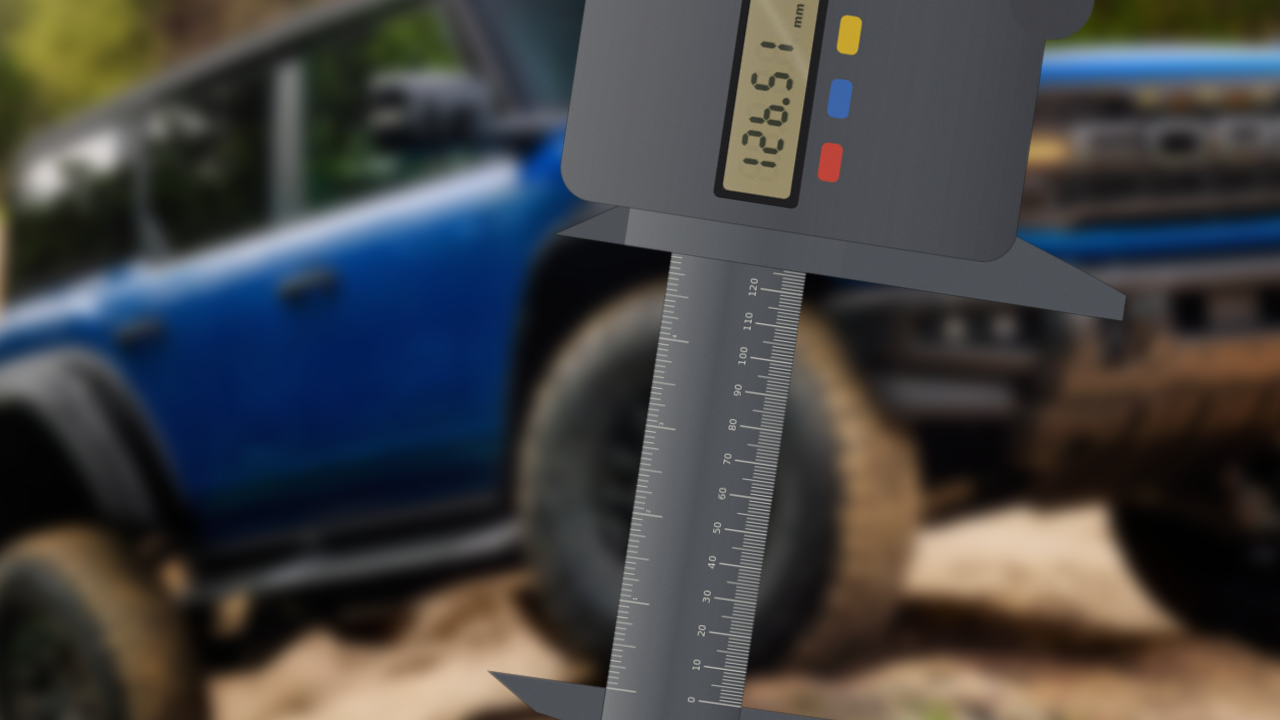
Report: 126.51 mm
